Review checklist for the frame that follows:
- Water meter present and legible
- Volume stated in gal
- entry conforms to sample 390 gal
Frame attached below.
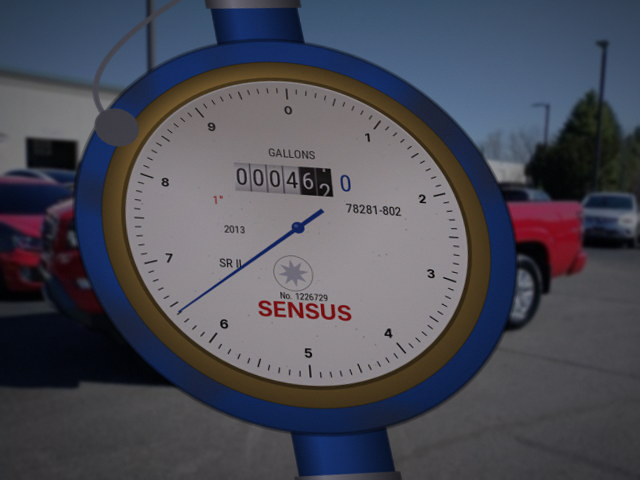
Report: 4616.4 gal
